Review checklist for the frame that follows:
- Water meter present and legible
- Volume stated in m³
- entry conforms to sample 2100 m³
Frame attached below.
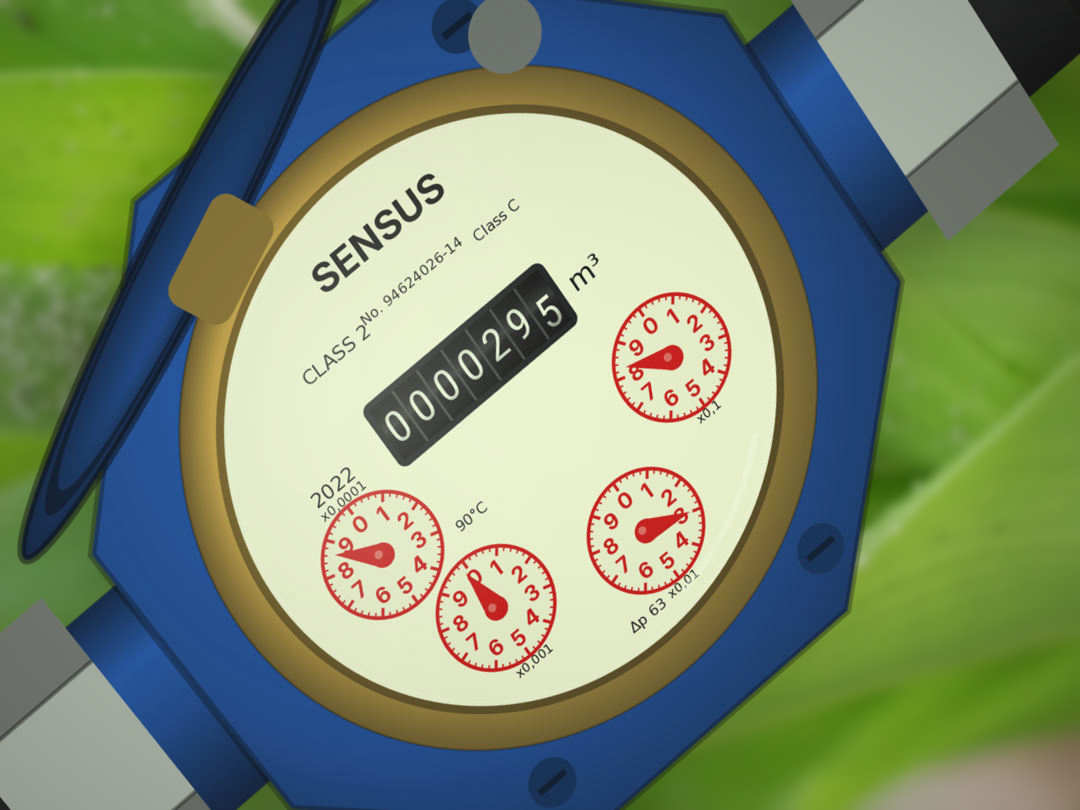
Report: 294.8298 m³
